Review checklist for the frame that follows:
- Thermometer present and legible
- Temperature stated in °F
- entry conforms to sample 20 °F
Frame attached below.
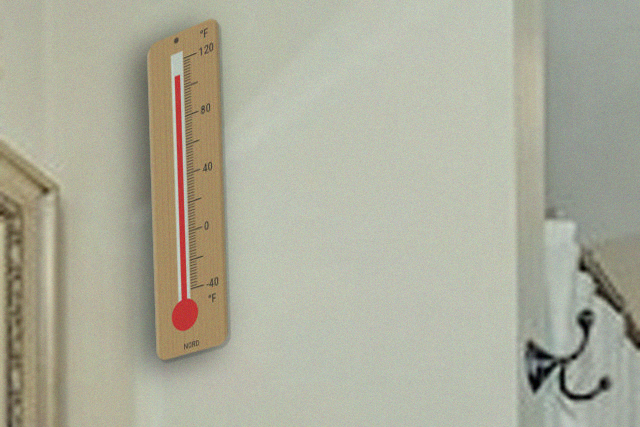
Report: 110 °F
